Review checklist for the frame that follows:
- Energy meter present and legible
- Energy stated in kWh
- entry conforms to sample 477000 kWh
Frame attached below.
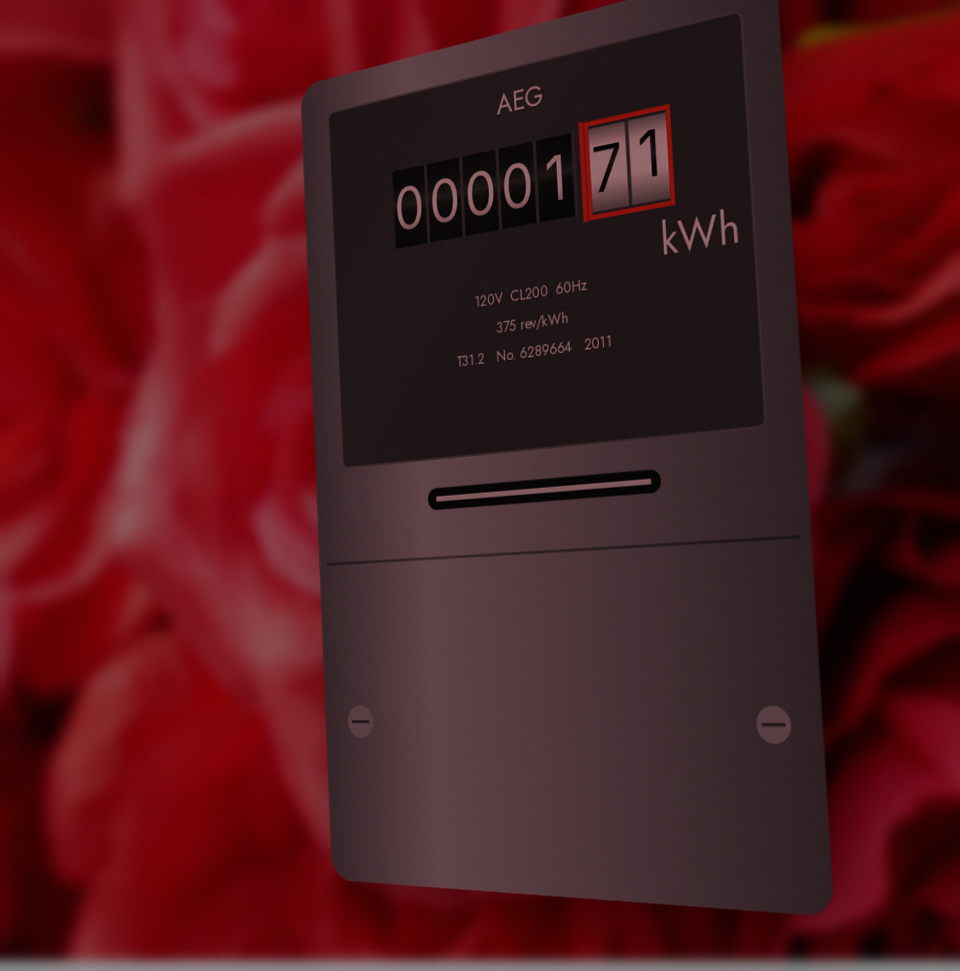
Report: 1.71 kWh
